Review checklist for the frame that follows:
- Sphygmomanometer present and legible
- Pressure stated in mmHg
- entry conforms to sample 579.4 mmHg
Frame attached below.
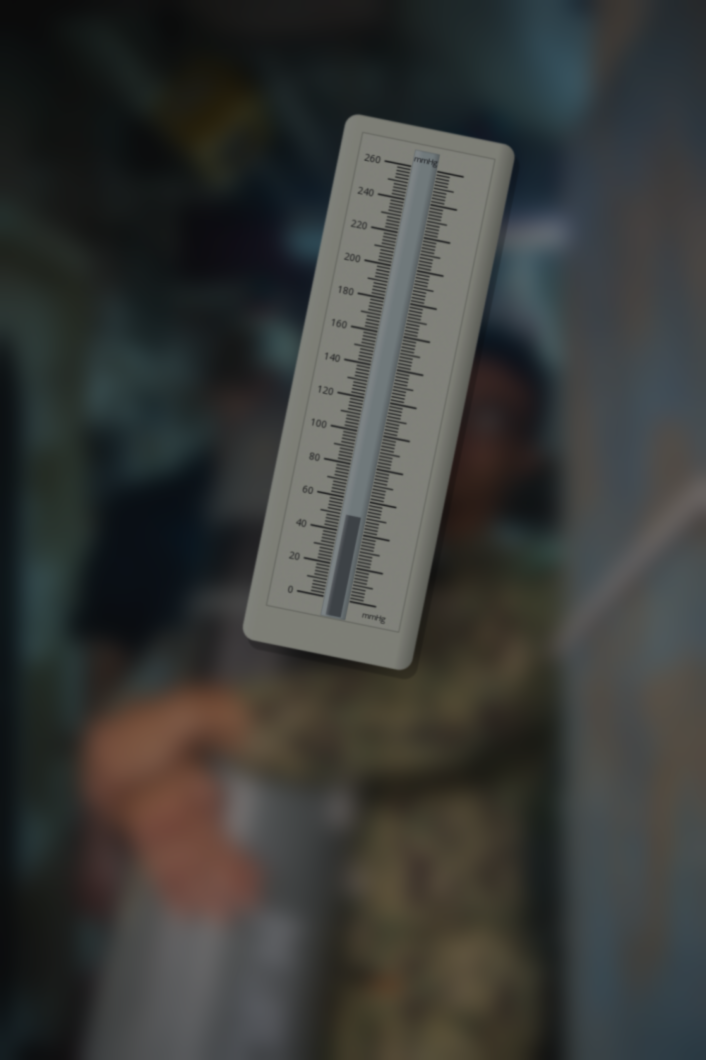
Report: 50 mmHg
